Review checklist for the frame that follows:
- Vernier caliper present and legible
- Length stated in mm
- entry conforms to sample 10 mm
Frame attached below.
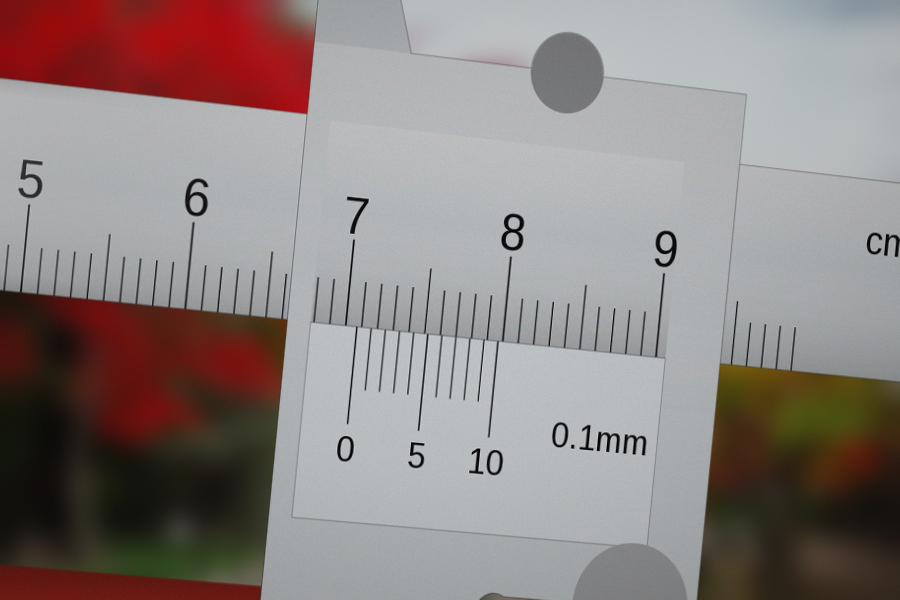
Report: 70.7 mm
